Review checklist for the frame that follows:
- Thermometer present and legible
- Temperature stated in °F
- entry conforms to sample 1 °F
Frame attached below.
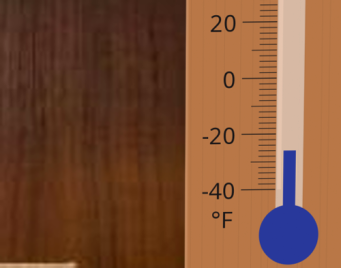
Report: -26 °F
